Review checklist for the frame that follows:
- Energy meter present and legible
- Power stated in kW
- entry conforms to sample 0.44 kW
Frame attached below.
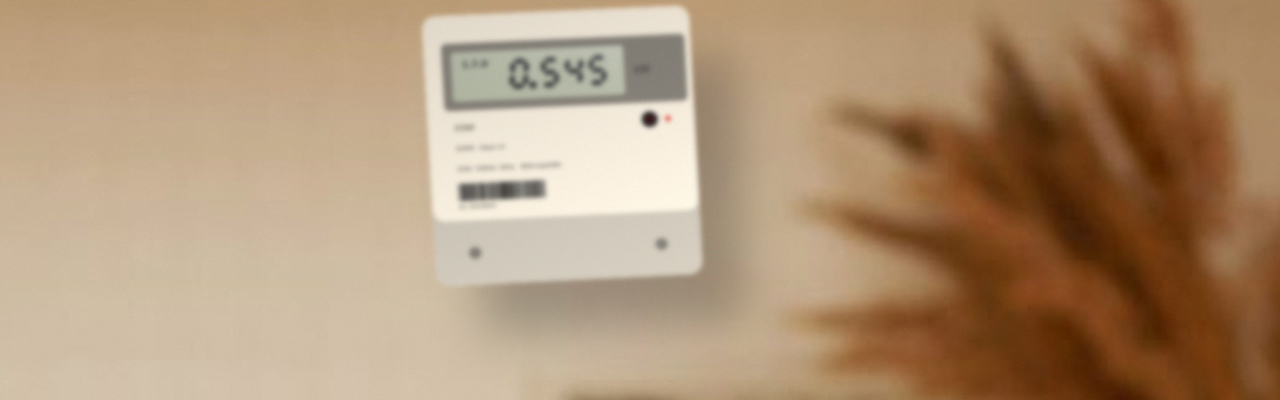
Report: 0.545 kW
